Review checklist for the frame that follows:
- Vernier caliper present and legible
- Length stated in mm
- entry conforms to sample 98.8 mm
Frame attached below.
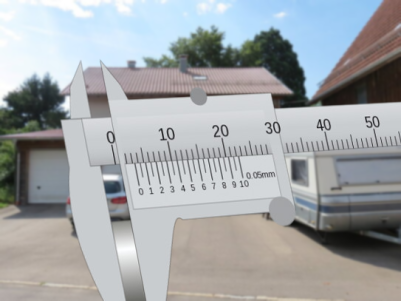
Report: 3.4 mm
